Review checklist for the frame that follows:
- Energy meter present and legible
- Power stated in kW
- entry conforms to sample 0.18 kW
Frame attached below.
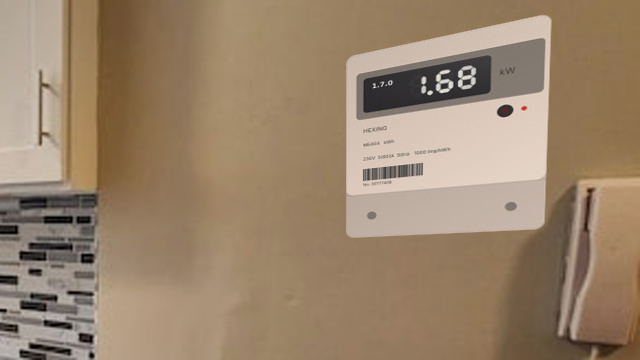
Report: 1.68 kW
